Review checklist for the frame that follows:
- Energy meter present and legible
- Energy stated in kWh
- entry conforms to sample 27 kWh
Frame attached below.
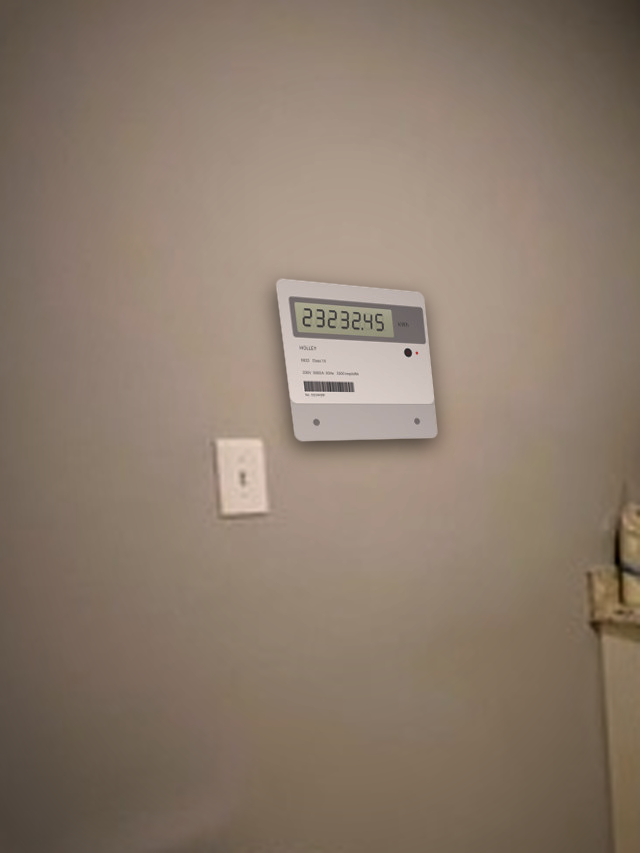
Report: 23232.45 kWh
